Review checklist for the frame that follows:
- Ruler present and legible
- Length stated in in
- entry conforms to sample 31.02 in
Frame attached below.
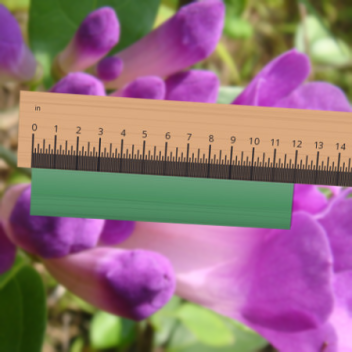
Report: 12 in
